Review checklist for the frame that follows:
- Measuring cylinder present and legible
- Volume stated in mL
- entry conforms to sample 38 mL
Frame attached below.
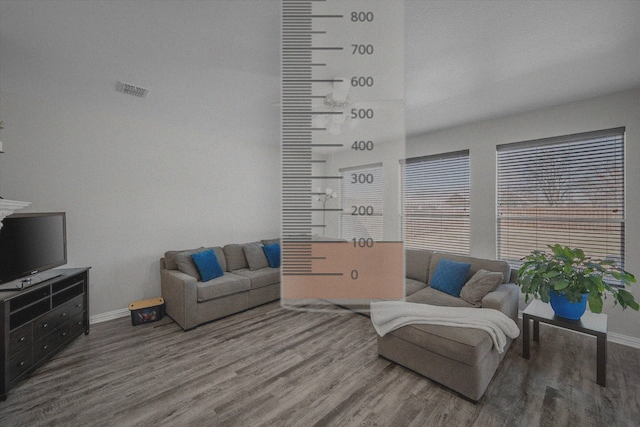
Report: 100 mL
